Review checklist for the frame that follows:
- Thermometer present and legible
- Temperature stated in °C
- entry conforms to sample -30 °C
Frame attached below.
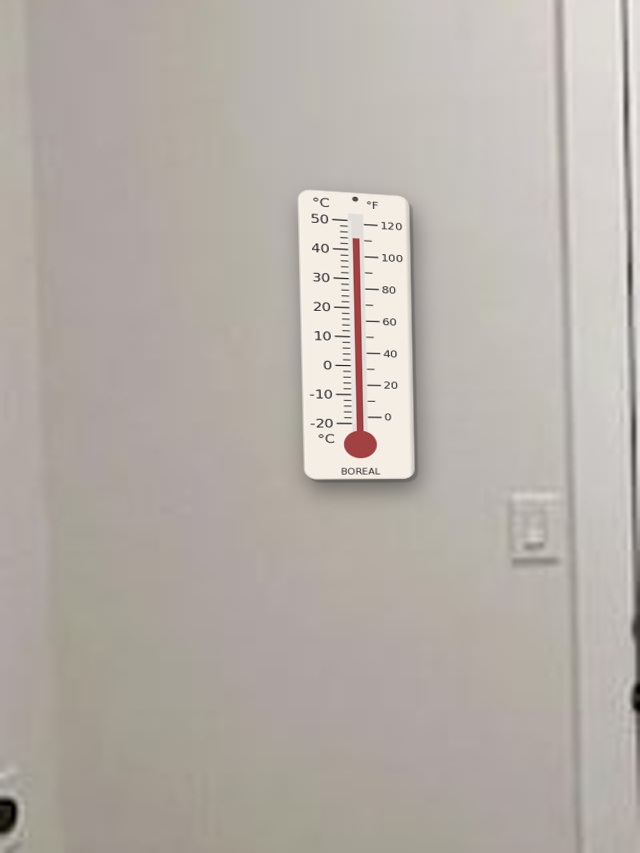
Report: 44 °C
